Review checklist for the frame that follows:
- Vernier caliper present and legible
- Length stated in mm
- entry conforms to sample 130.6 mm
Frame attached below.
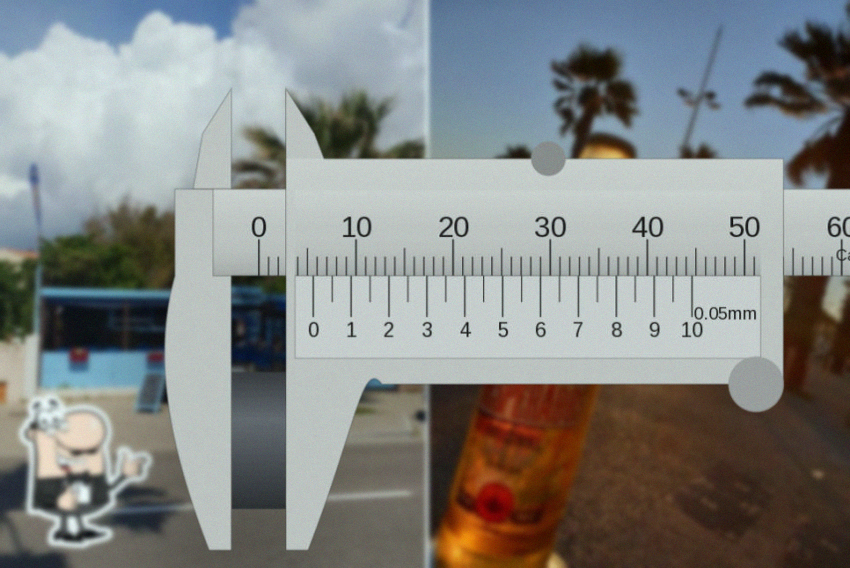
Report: 5.6 mm
